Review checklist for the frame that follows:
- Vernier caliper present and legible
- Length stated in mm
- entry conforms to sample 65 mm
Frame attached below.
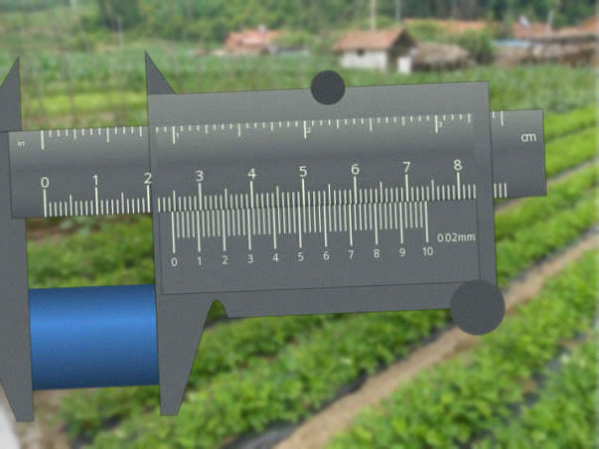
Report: 24.5 mm
